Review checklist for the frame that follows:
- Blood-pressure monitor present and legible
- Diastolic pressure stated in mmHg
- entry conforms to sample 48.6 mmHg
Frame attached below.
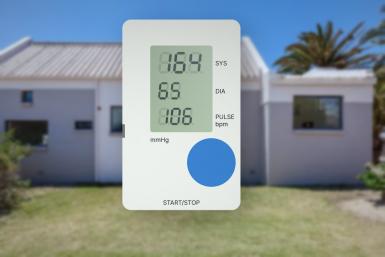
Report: 65 mmHg
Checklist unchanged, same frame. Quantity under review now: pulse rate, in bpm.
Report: 106 bpm
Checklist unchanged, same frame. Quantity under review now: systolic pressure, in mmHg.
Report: 164 mmHg
